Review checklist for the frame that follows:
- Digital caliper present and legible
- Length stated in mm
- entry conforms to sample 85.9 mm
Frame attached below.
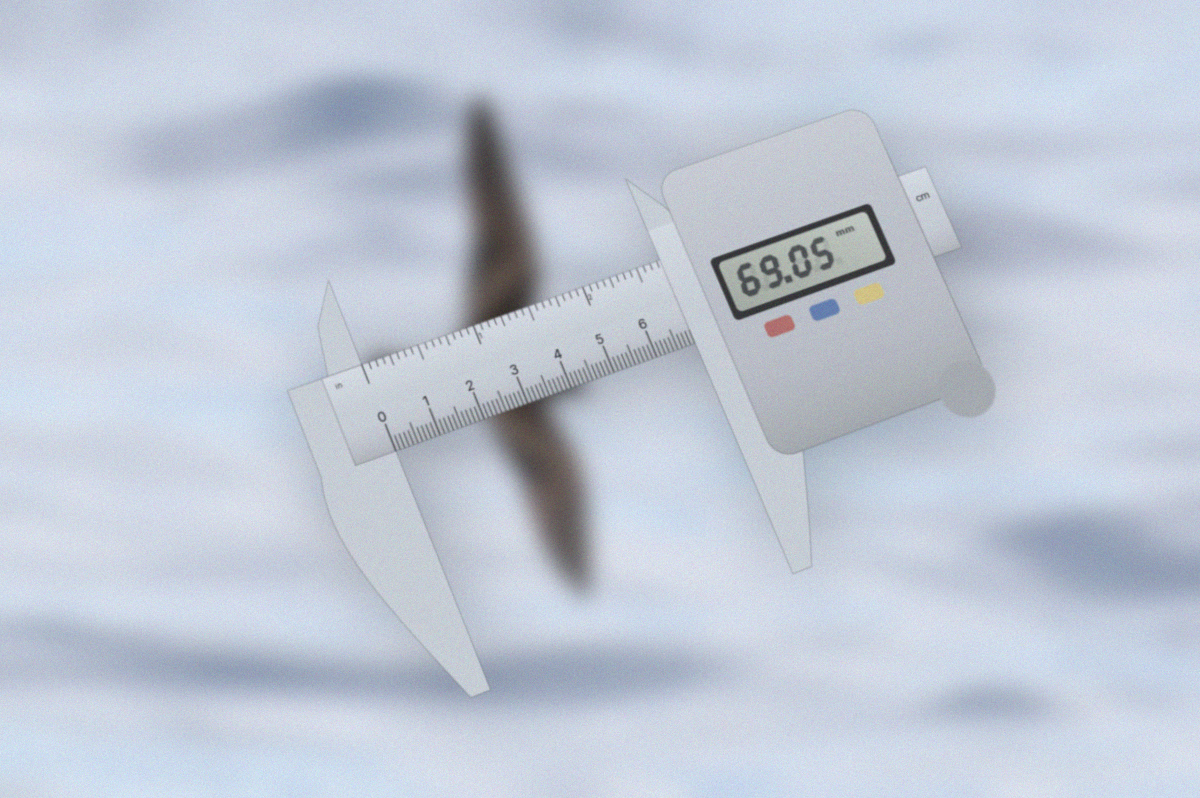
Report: 69.05 mm
